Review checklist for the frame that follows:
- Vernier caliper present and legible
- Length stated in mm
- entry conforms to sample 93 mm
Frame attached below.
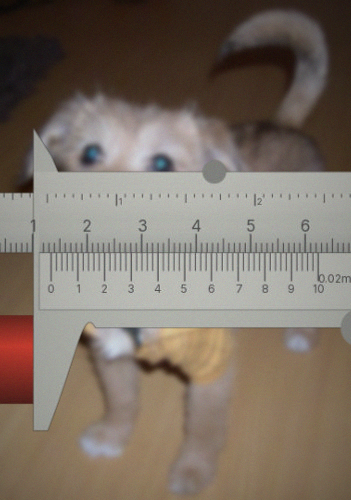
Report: 13.4 mm
